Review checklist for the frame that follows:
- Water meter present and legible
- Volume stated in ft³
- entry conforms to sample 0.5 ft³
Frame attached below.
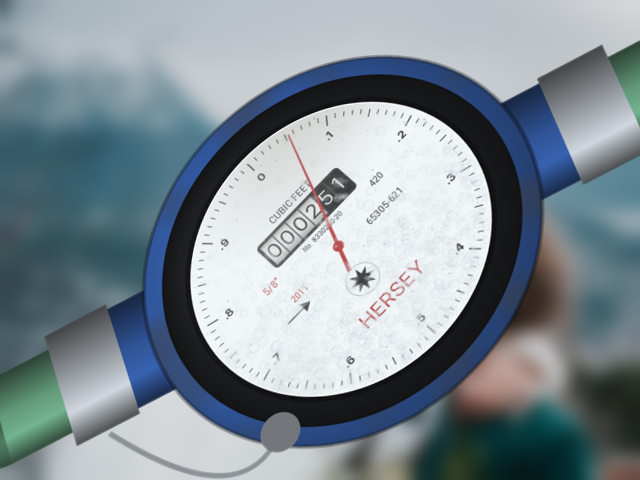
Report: 251.05 ft³
